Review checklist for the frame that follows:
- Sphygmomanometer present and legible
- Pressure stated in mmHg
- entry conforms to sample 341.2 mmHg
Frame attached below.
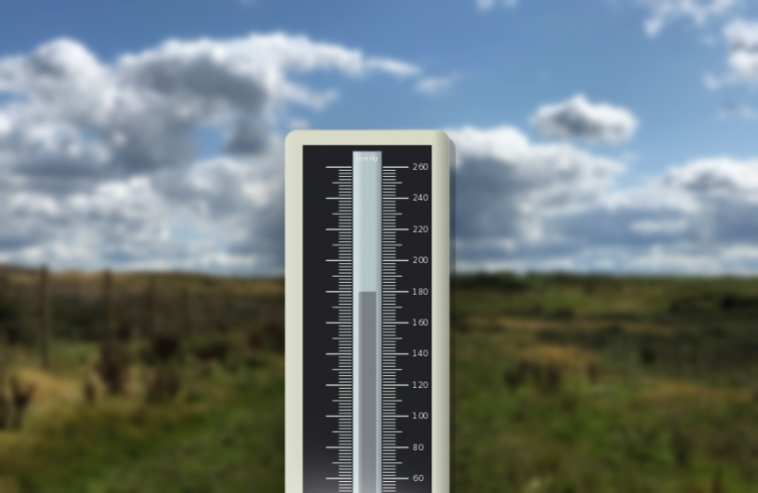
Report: 180 mmHg
